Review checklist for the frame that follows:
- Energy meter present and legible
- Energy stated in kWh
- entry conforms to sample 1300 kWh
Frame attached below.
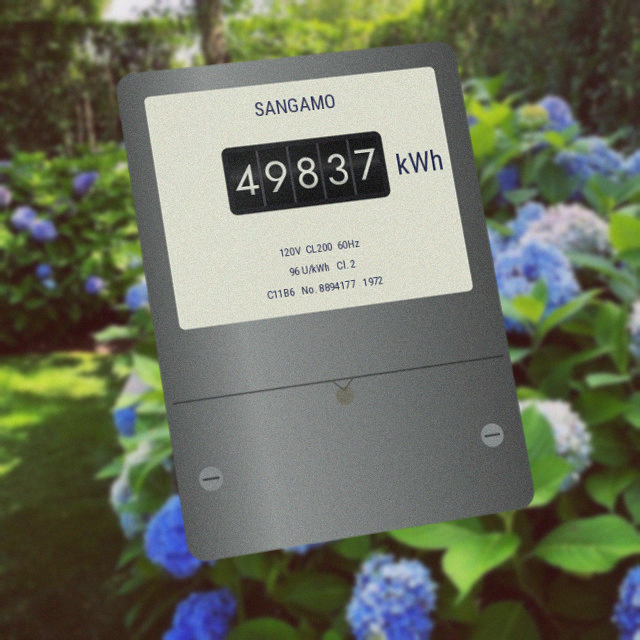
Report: 49837 kWh
